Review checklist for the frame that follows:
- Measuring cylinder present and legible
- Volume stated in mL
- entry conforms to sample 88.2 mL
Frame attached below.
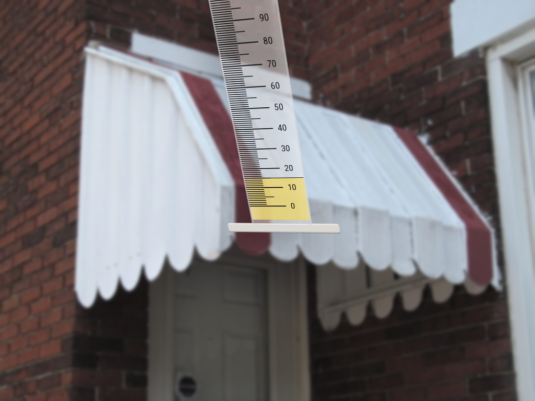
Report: 15 mL
